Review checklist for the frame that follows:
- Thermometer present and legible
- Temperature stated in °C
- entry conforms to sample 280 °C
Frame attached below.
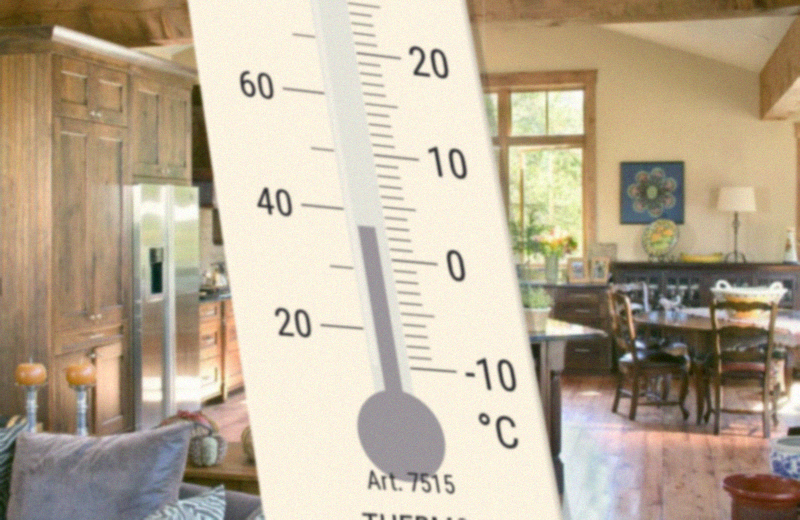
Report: 3 °C
